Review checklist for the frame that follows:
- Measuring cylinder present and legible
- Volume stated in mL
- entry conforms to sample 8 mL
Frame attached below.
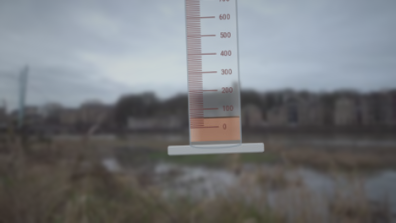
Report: 50 mL
